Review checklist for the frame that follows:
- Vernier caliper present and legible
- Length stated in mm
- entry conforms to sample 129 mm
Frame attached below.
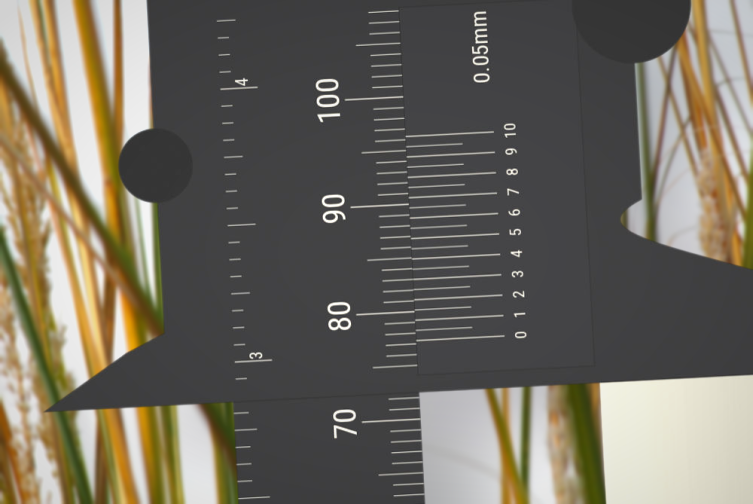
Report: 77.3 mm
